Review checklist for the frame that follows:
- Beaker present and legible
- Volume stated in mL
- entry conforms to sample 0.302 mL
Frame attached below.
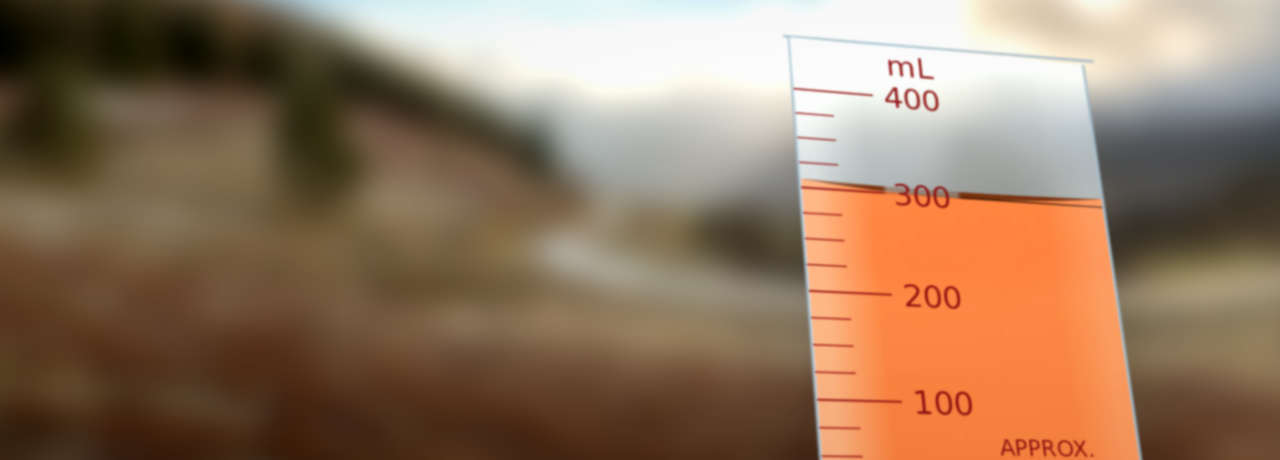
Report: 300 mL
